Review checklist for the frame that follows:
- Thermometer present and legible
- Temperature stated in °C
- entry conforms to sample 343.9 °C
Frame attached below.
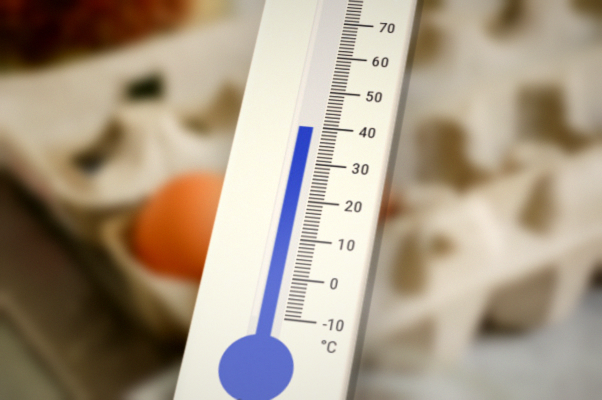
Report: 40 °C
